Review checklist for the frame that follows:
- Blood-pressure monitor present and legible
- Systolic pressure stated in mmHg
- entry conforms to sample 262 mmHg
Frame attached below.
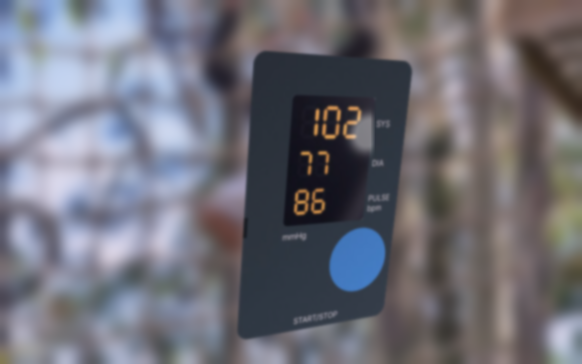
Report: 102 mmHg
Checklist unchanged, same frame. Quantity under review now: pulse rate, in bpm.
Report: 86 bpm
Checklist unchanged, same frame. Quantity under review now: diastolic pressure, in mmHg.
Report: 77 mmHg
